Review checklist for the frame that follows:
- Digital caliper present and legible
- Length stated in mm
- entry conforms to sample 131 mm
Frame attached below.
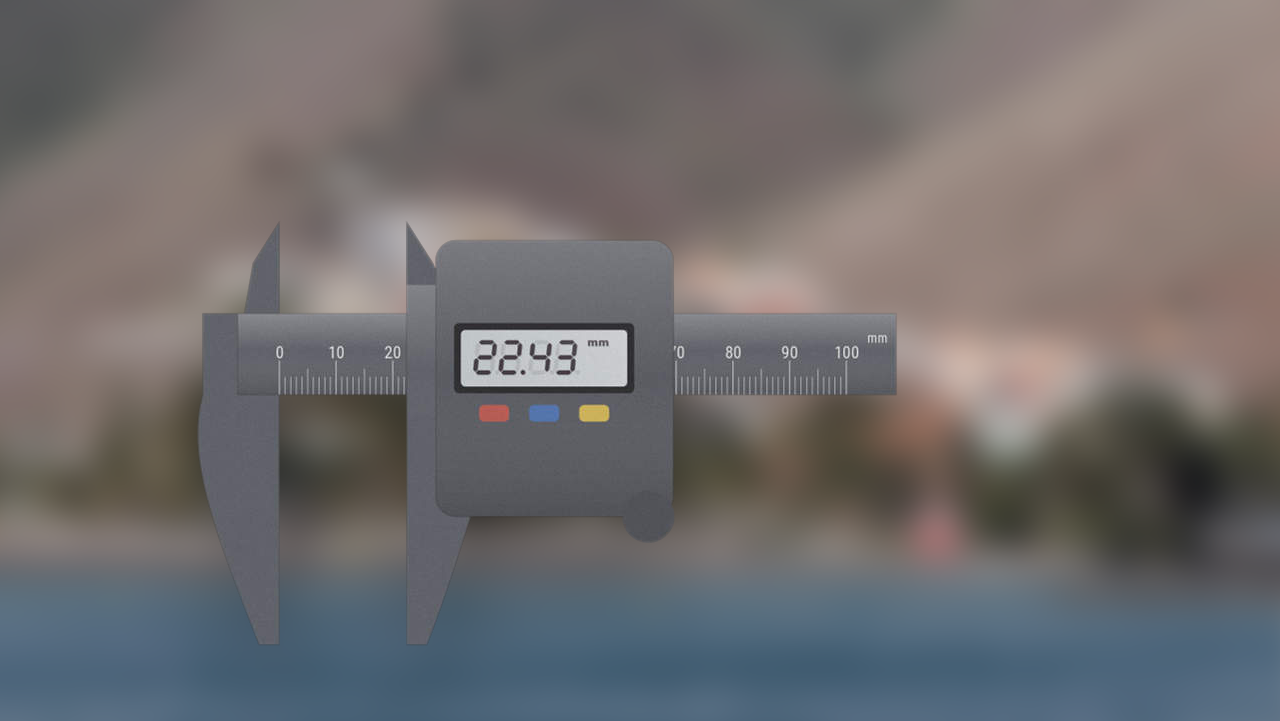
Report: 22.43 mm
